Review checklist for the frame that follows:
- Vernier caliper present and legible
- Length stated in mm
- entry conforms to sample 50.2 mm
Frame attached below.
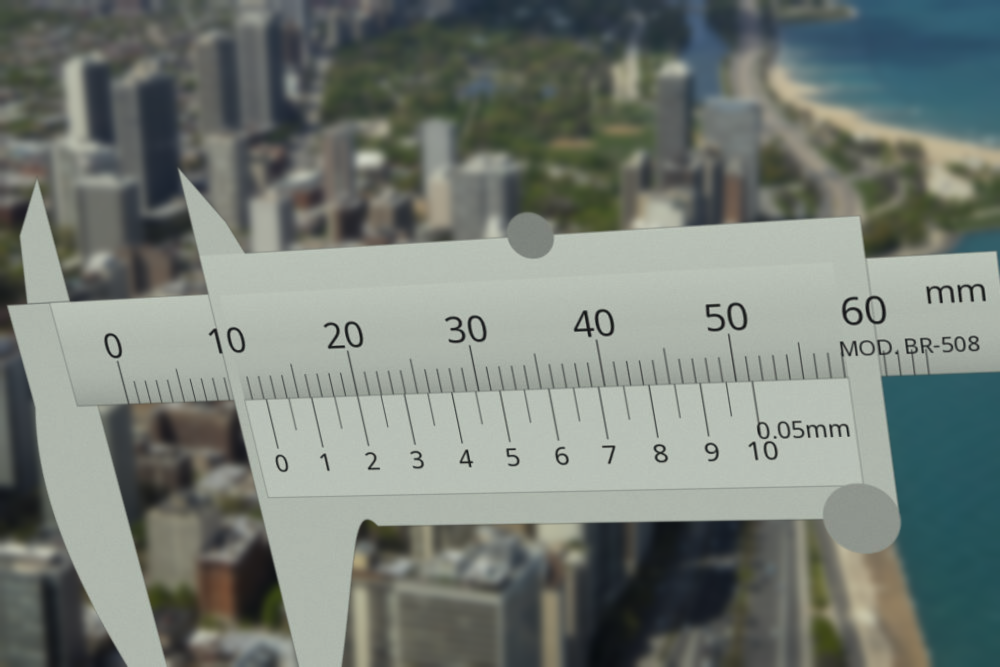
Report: 12.2 mm
